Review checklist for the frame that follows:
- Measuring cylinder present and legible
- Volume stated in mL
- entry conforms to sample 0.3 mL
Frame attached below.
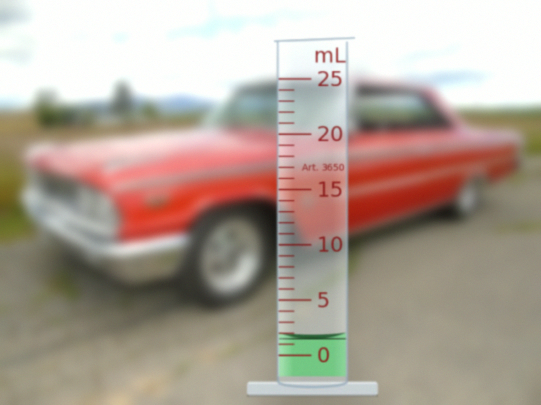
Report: 1.5 mL
